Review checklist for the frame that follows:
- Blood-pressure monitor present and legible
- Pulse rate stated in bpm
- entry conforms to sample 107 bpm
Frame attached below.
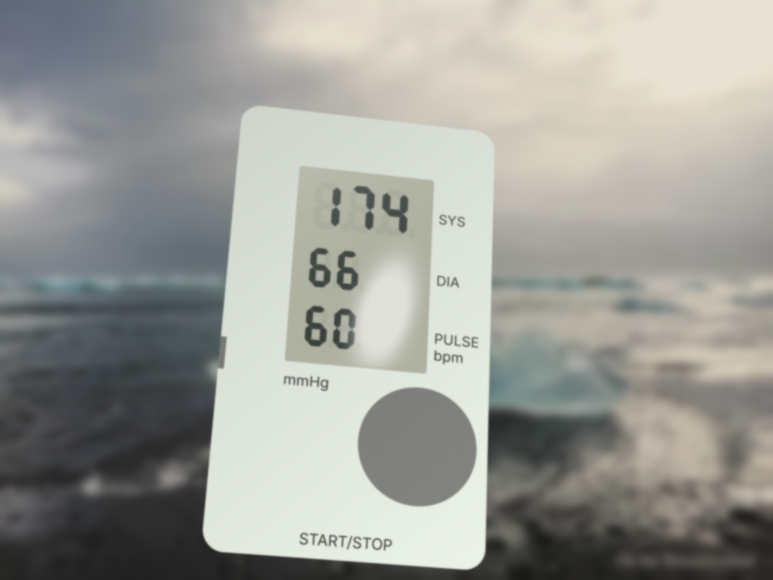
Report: 60 bpm
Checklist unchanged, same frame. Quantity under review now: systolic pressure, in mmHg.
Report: 174 mmHg
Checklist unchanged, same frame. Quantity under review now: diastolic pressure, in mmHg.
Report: 66 mmHg
